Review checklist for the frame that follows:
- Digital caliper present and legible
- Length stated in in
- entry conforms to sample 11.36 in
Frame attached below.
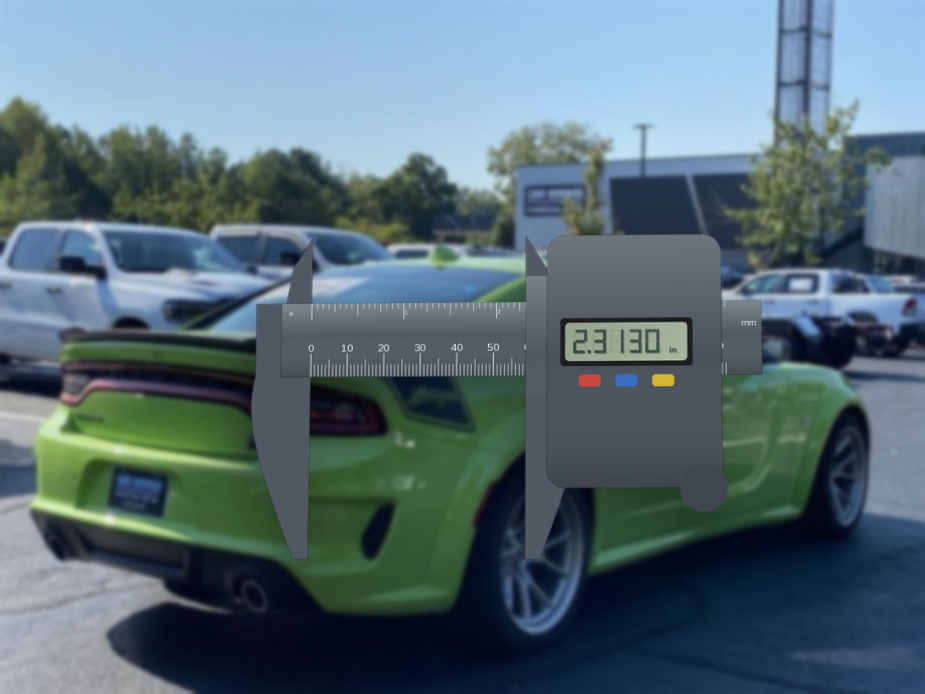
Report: 2.3130 in
